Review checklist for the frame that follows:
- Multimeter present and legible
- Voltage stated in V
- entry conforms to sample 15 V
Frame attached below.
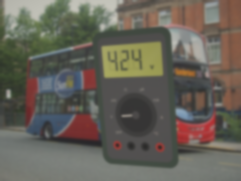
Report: 424 V
